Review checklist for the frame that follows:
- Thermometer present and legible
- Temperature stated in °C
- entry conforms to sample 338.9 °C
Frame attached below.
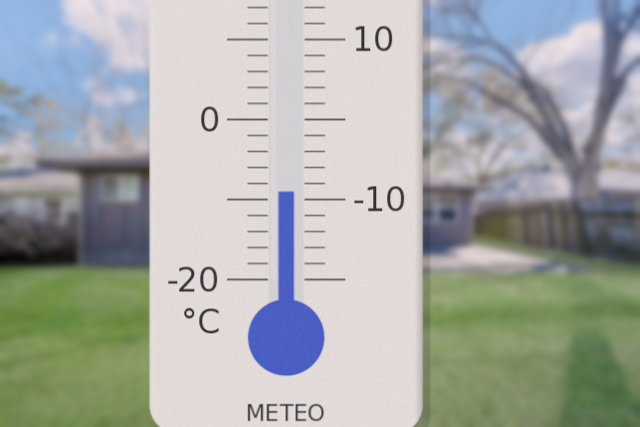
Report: -9 °C
